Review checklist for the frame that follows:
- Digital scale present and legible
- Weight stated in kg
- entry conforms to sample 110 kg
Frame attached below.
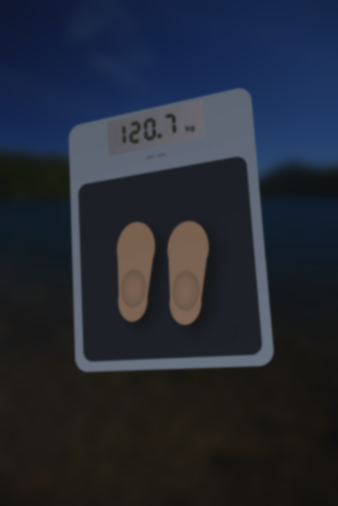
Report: 120.7 kg
